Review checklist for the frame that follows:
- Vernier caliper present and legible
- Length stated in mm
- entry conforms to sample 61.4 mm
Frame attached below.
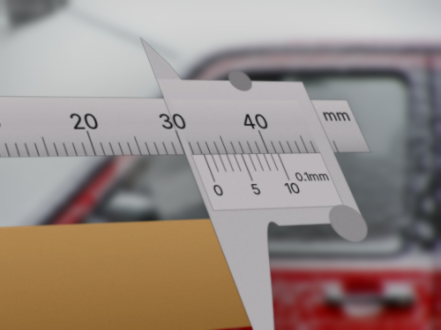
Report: 32.2 mm
